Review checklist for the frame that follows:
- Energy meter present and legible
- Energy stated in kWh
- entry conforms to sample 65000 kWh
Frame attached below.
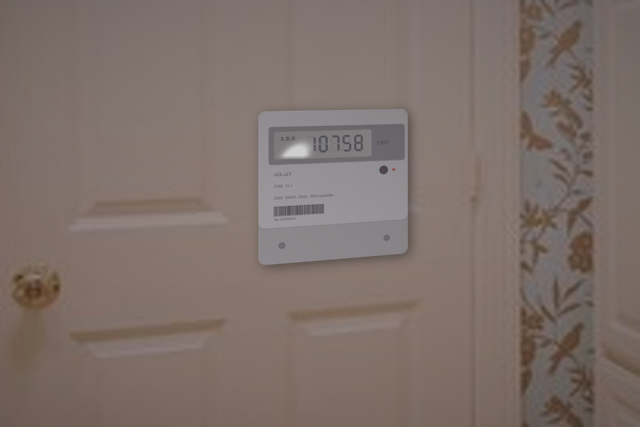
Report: 10758 kWh
